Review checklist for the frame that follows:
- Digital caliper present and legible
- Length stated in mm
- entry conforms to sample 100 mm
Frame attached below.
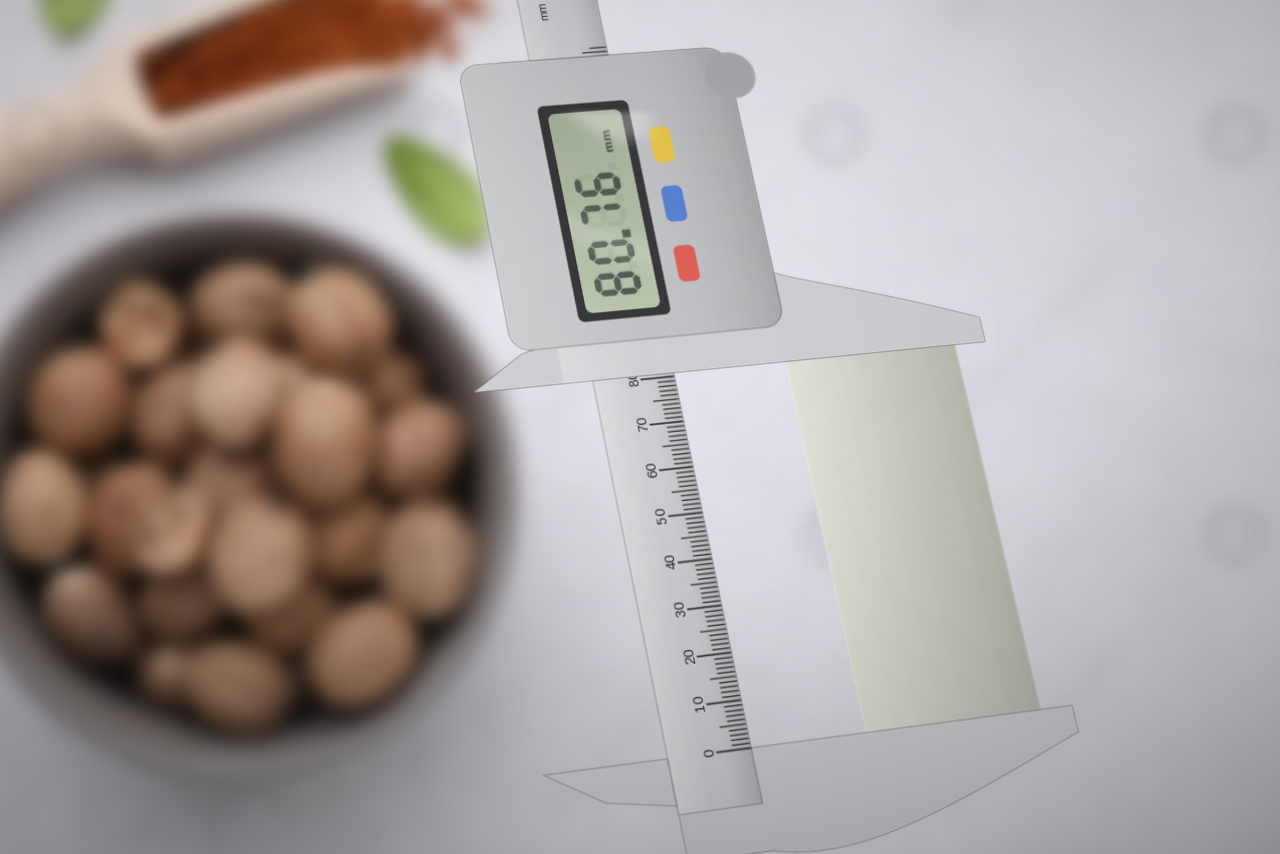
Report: 80.76 mm
